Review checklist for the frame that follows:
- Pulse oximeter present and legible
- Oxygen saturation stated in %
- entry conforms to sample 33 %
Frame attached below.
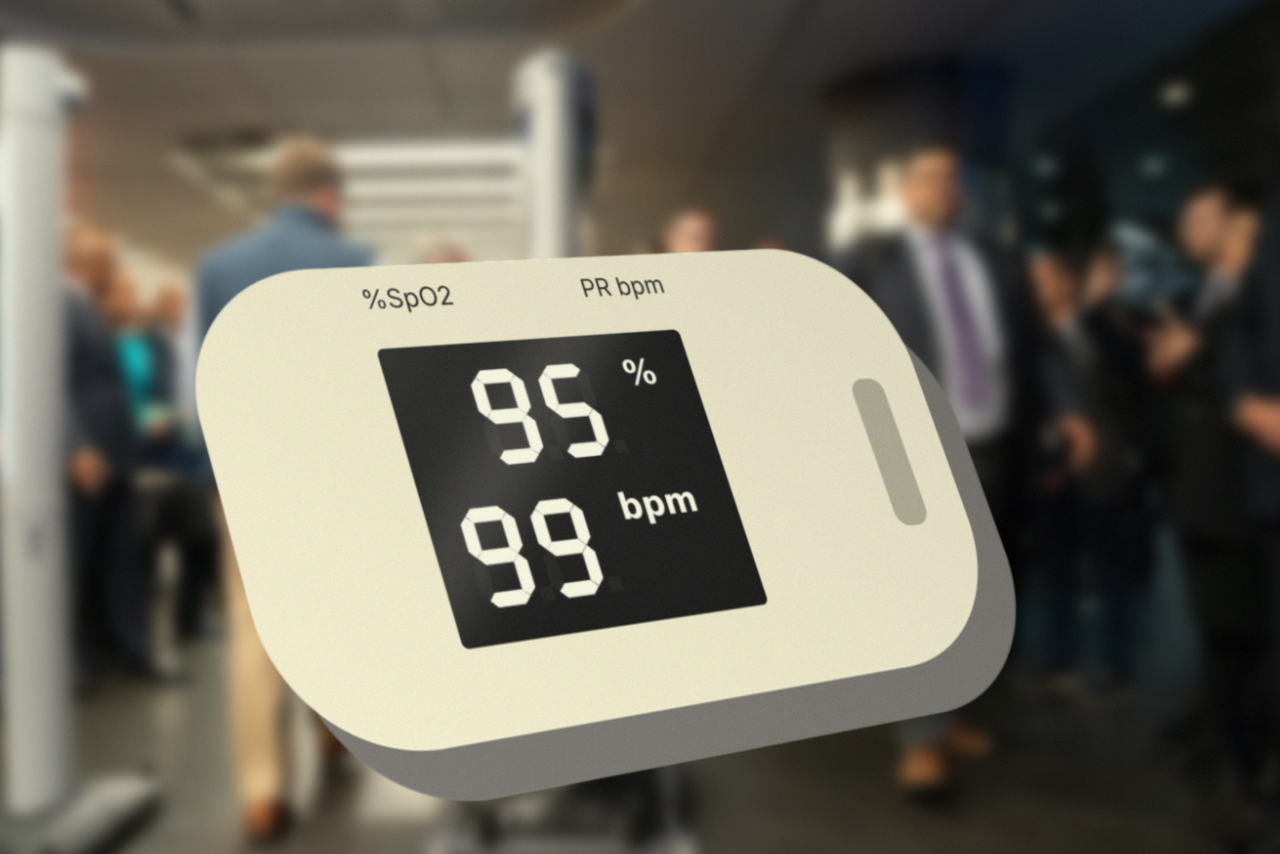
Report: 95 %
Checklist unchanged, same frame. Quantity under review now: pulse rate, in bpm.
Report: 99 bpm
